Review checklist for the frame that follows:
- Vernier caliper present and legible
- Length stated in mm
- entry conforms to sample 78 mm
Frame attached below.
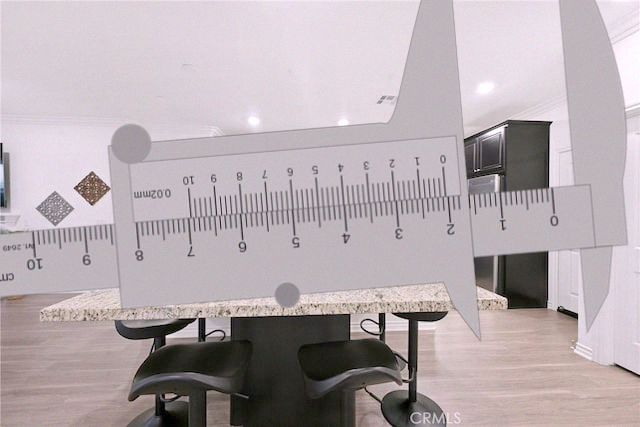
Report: 20.5 mm
